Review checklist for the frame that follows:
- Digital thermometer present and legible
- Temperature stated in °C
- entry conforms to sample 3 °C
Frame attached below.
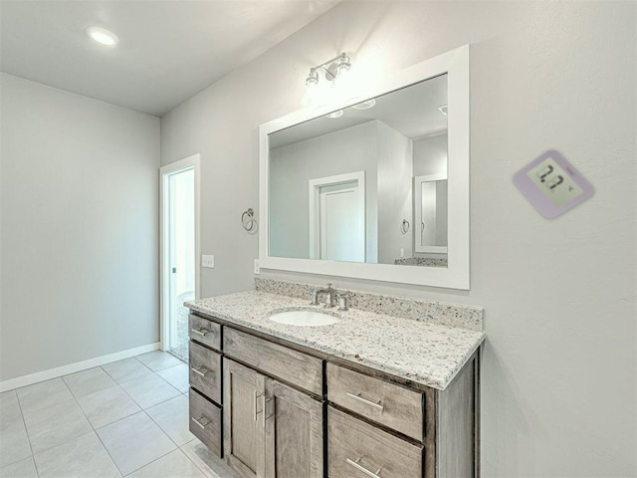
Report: 7.7 °C
